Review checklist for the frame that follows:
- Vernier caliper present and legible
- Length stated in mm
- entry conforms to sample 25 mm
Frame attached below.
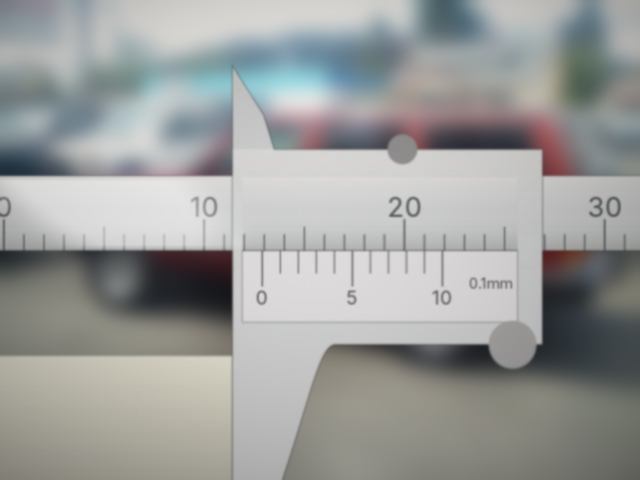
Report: 12.9 mm
